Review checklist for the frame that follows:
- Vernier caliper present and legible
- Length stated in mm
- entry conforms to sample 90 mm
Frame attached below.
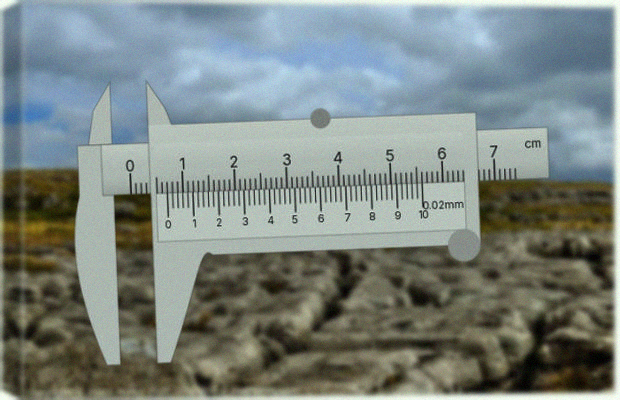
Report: 7.0 mm
